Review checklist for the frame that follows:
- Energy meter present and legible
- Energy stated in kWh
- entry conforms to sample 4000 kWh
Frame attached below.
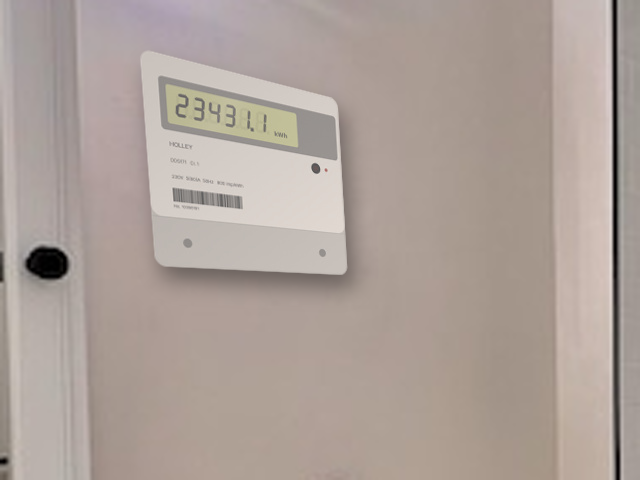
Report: 23431.1 kWh
